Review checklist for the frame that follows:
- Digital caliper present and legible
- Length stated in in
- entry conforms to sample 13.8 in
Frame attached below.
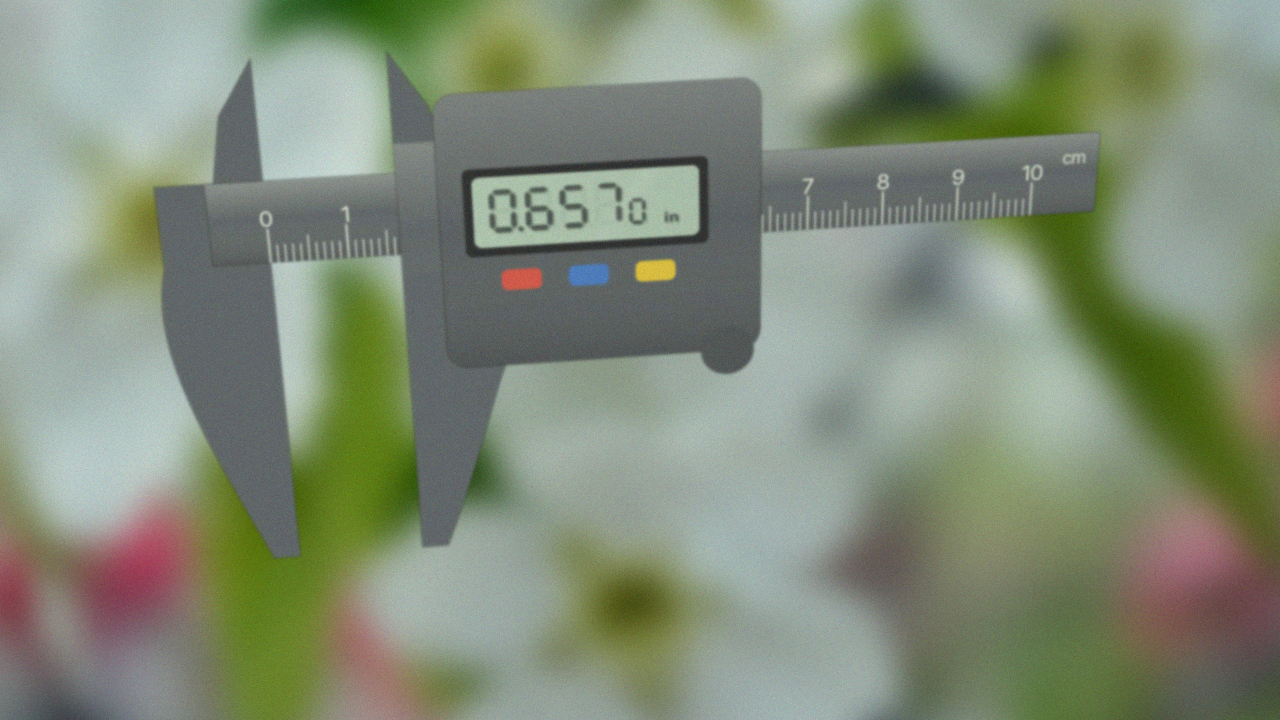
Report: 0.6570 in
